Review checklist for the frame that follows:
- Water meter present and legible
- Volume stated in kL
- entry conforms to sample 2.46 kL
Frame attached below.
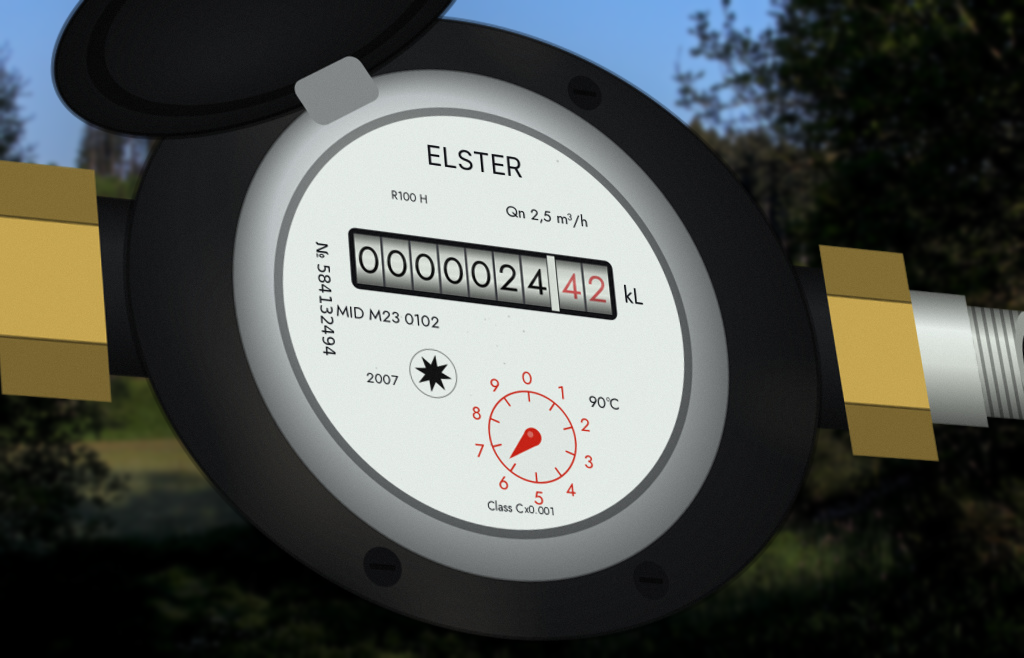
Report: 24.426 kL
